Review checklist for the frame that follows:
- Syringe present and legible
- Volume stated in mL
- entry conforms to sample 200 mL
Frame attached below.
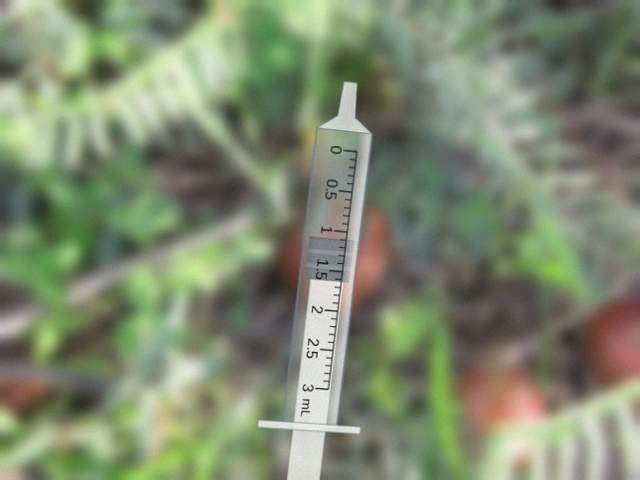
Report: 1.1 mL
